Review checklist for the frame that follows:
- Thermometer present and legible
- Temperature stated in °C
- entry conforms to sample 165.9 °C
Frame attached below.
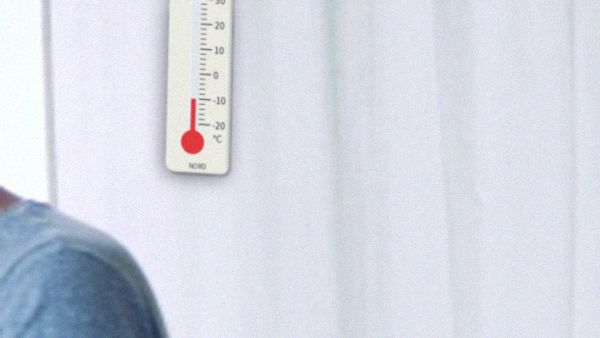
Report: -10 °C
